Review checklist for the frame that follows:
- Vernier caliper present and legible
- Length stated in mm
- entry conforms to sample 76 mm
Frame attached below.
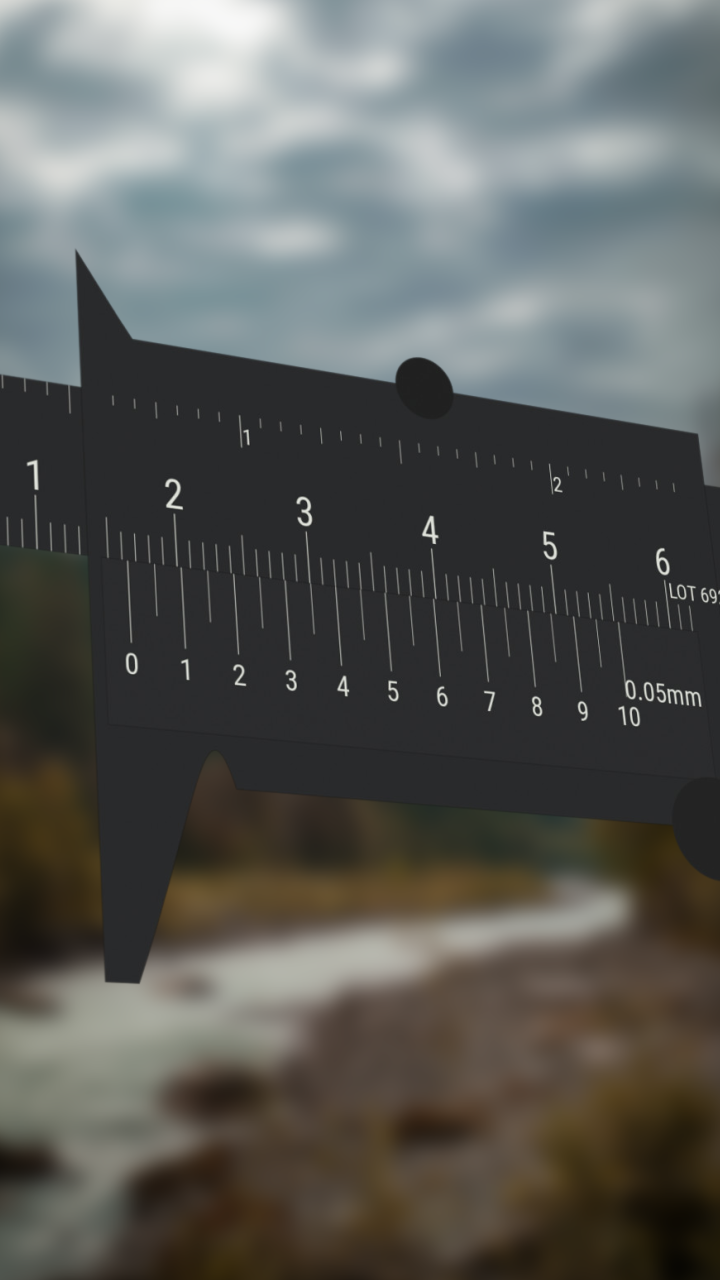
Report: 16.4 mm
